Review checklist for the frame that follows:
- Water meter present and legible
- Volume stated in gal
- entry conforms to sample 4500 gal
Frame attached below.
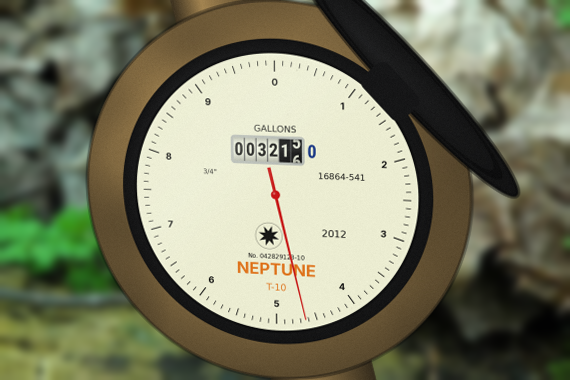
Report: 32154.6 gal
